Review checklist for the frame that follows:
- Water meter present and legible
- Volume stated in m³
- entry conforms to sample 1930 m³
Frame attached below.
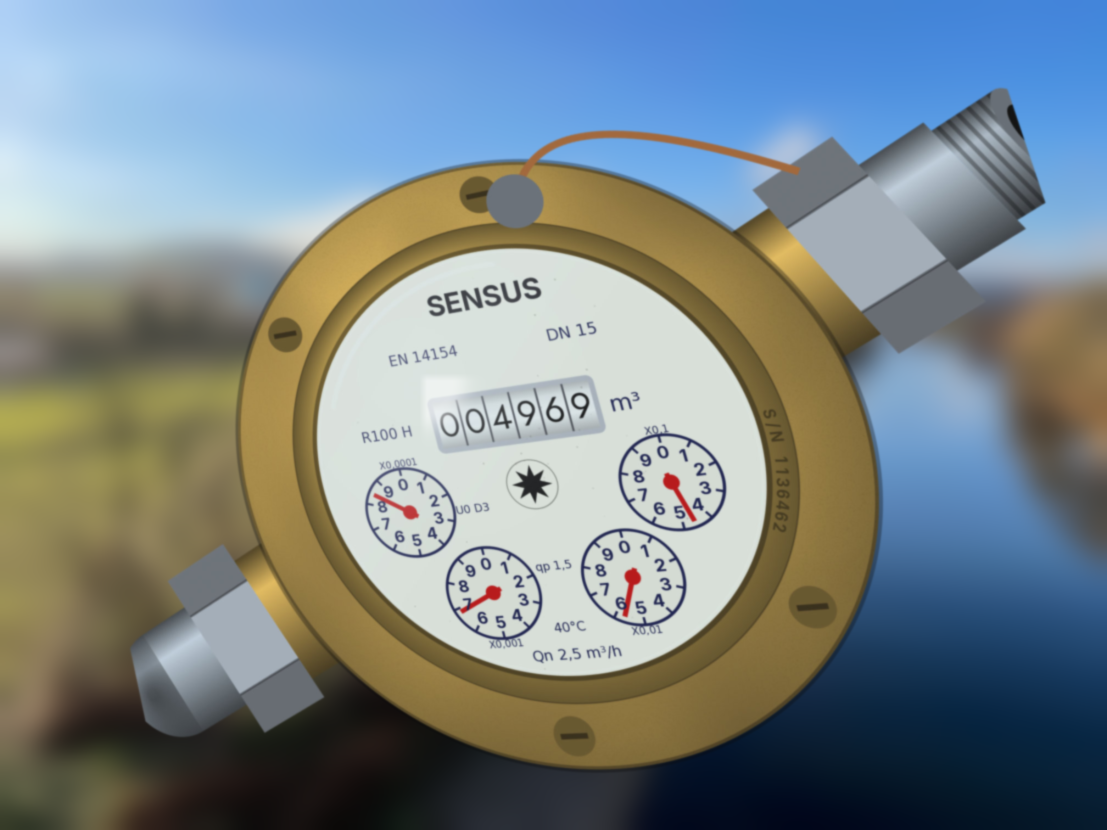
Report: 4969.4568 m³
